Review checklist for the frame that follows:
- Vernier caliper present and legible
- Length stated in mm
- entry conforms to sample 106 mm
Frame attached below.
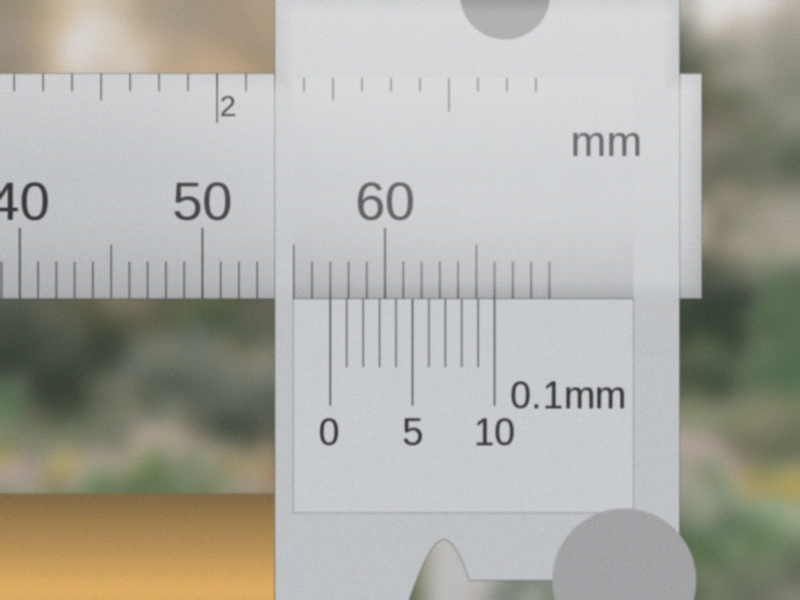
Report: 57.0 mm
